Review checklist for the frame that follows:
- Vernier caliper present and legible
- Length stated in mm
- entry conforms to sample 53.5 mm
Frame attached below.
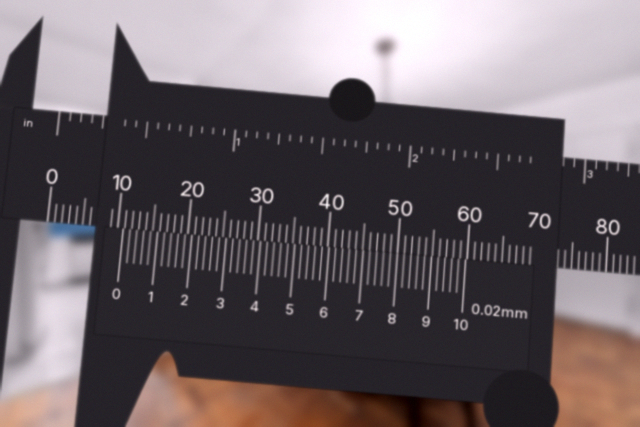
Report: 10.8 mm
